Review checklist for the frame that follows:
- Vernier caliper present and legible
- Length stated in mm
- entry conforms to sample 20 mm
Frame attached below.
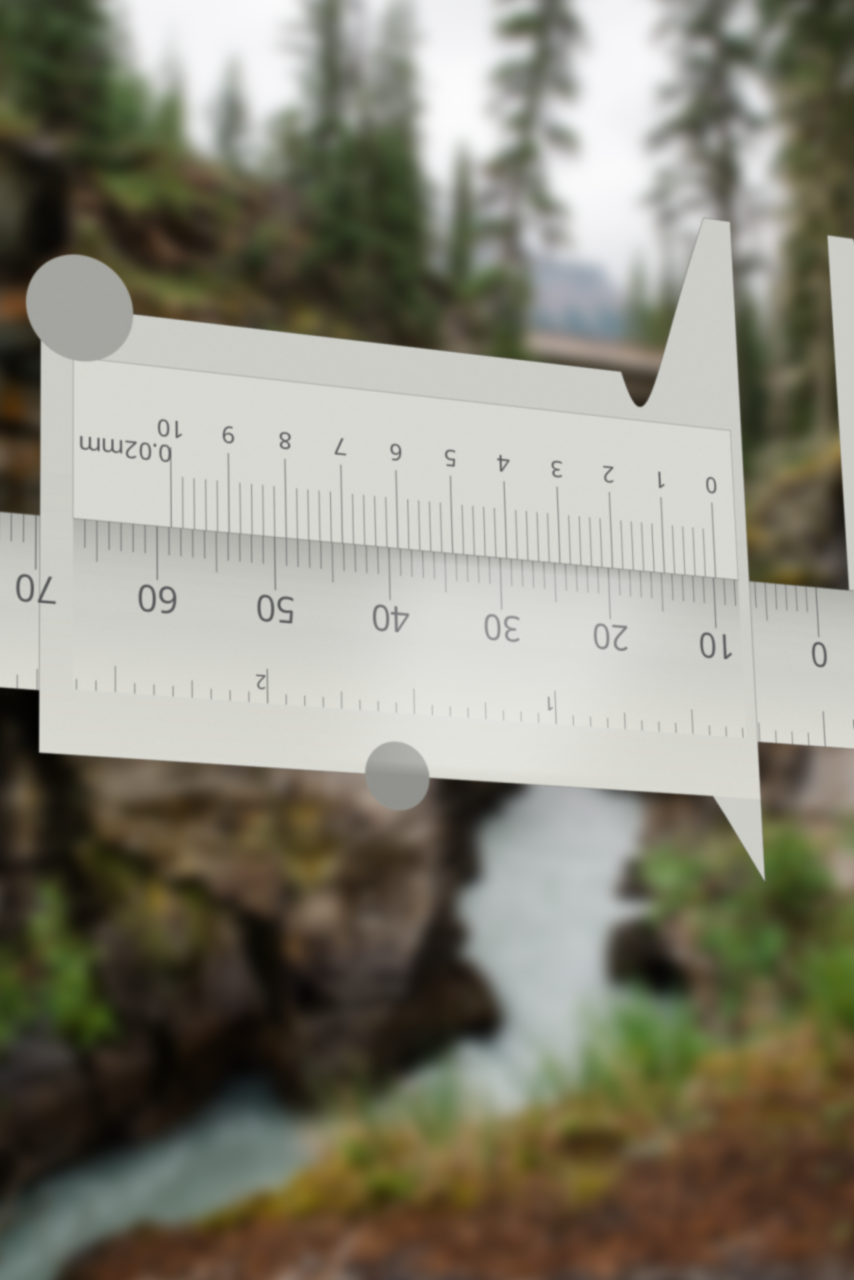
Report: 9.8 mm
